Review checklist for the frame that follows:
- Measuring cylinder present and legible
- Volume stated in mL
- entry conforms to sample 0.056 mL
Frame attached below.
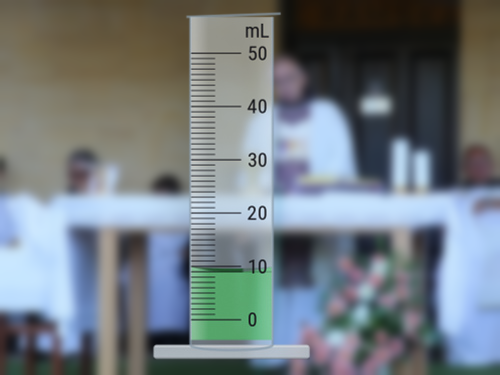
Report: 9 mL
